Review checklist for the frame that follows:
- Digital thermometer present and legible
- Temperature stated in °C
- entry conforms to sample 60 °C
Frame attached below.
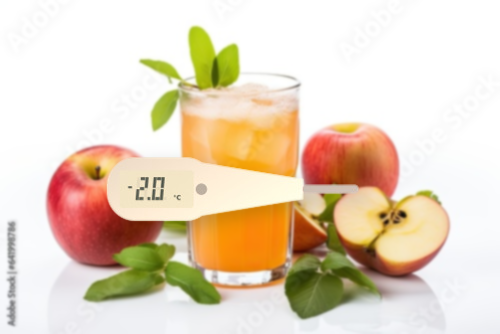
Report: -2.0 °C
